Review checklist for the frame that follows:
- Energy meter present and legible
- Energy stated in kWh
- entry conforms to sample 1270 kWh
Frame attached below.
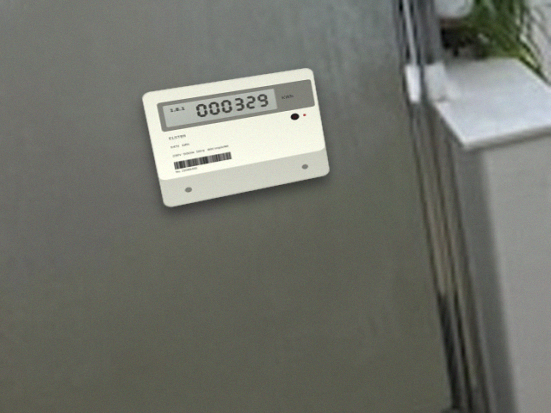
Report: 329 kWh
